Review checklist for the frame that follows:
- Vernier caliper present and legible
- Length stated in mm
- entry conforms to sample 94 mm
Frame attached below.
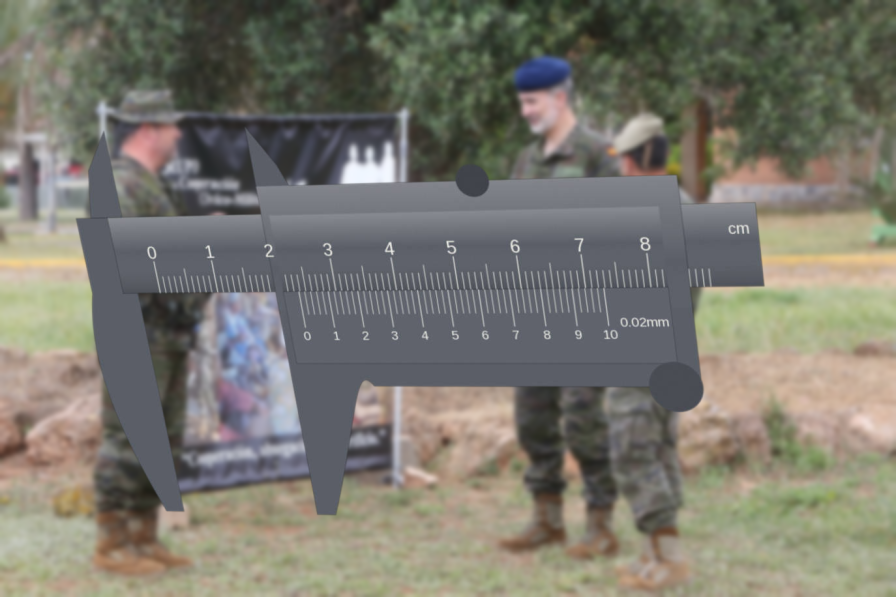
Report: 23.8 mm
